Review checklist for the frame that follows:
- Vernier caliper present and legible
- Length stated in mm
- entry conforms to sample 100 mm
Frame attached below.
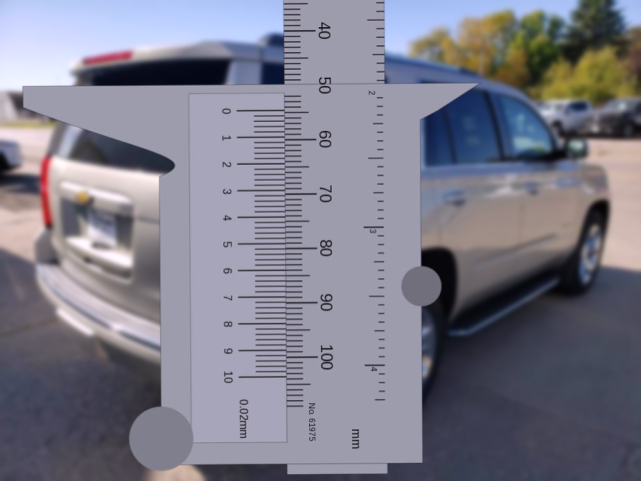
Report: 54.6 mm
